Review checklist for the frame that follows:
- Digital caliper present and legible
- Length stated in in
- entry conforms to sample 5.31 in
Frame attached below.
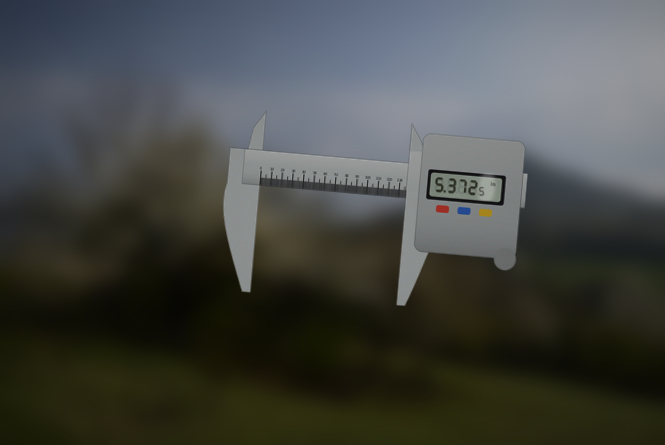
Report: 5.3725 in
